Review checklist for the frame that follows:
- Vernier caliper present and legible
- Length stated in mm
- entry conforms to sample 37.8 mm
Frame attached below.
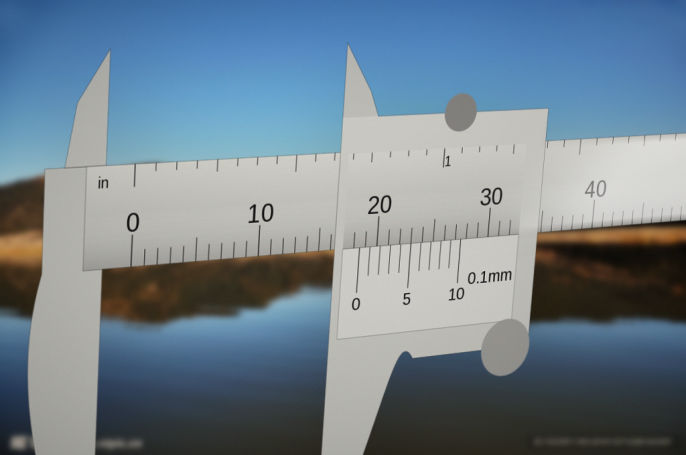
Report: 18.5 mm
